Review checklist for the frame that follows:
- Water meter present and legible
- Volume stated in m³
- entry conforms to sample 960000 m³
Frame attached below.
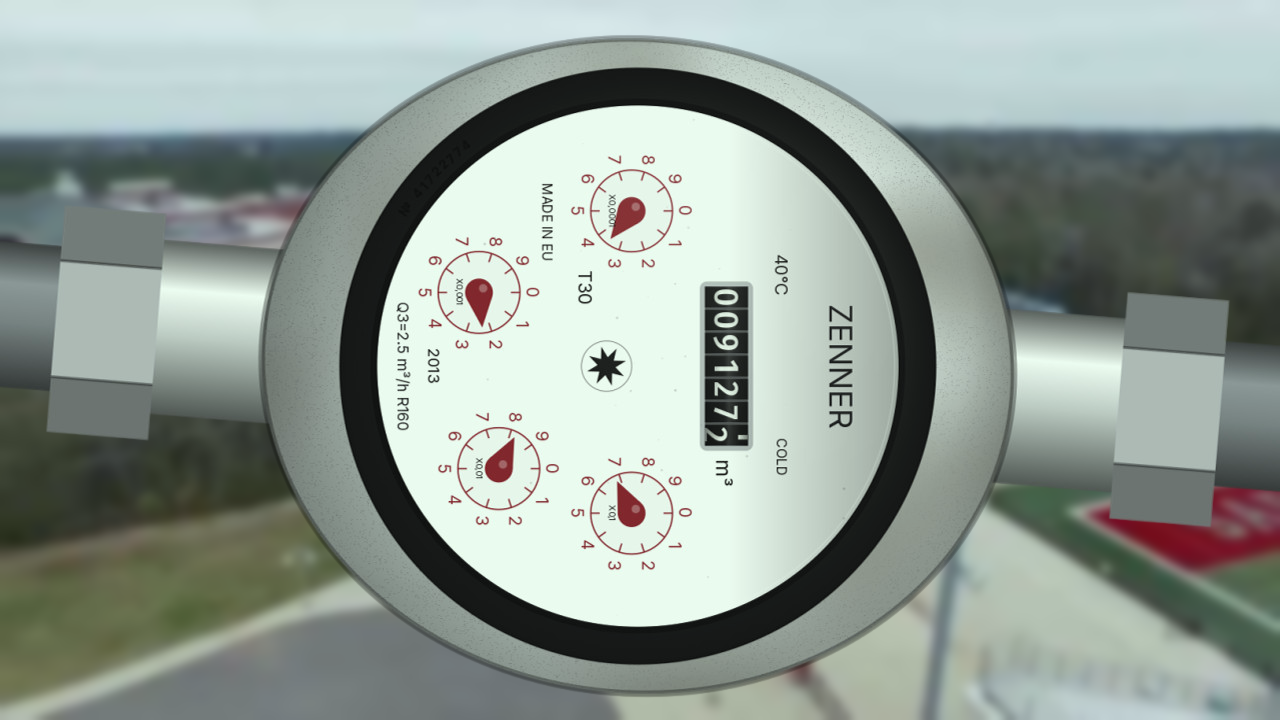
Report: 91271.6823 m³
